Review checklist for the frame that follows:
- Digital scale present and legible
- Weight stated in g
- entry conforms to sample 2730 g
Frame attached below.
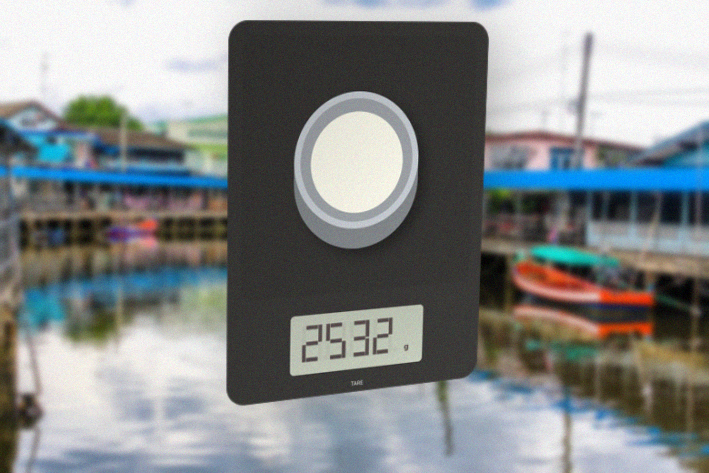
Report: 2532 g
